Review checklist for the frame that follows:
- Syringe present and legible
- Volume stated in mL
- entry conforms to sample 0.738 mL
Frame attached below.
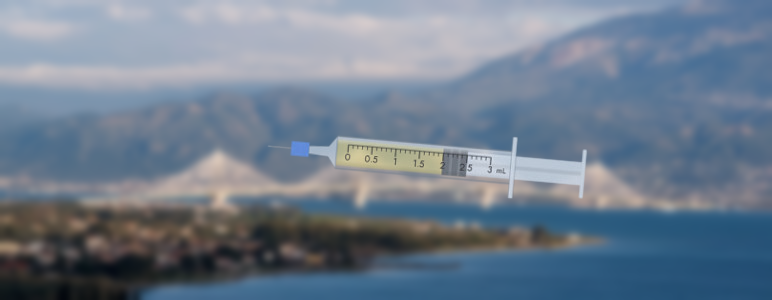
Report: 2 mL
